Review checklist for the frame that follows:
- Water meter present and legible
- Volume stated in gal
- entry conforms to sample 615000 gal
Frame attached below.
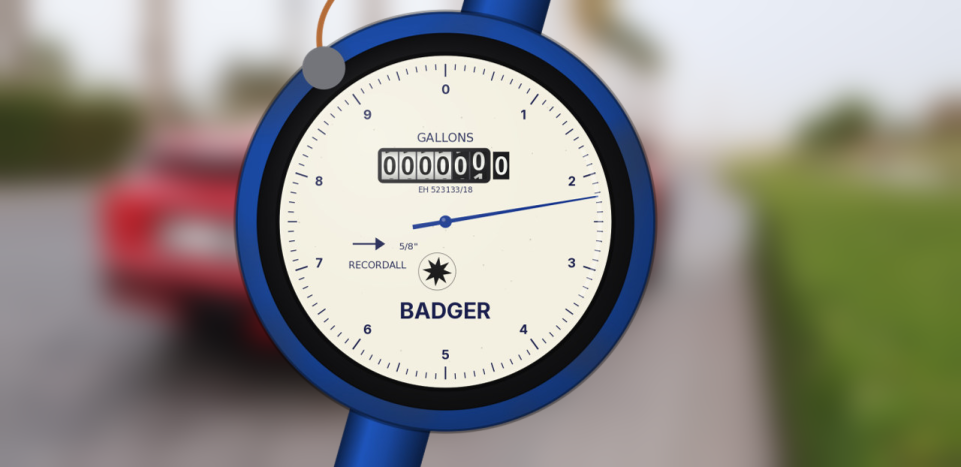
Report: 2.2 gal
